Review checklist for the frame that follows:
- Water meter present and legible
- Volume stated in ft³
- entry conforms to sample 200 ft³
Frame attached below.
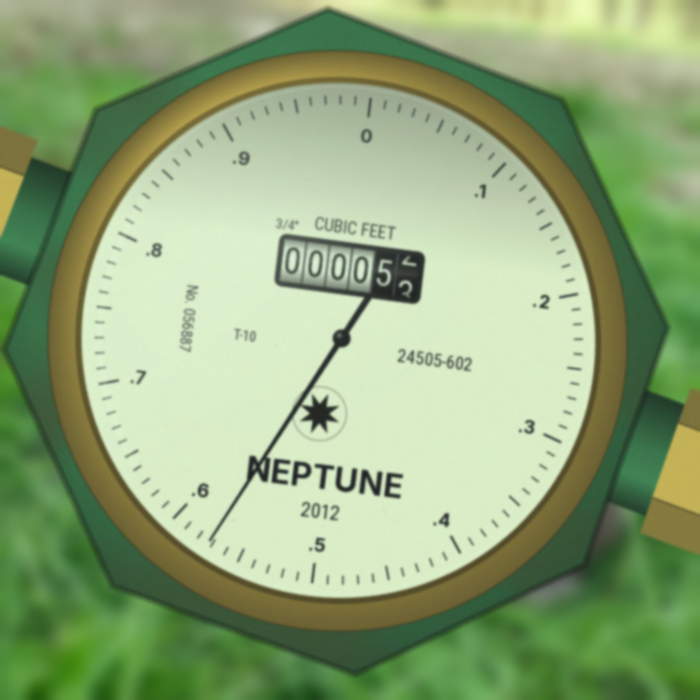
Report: 52.57 ft³
